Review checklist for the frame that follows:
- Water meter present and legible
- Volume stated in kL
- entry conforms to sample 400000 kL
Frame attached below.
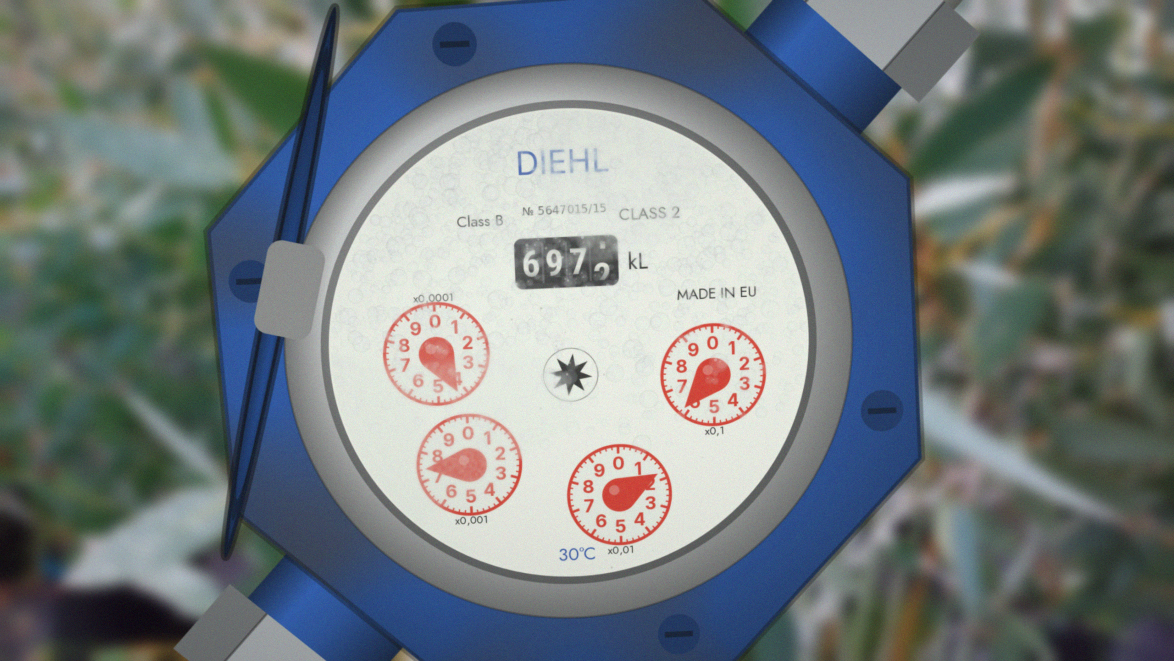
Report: 6971.6174 kL
